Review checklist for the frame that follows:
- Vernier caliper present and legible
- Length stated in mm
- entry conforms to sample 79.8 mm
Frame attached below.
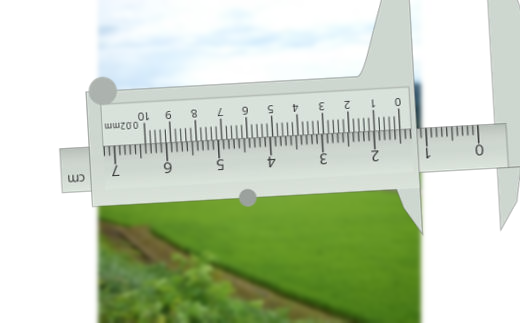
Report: 15.0 mm
